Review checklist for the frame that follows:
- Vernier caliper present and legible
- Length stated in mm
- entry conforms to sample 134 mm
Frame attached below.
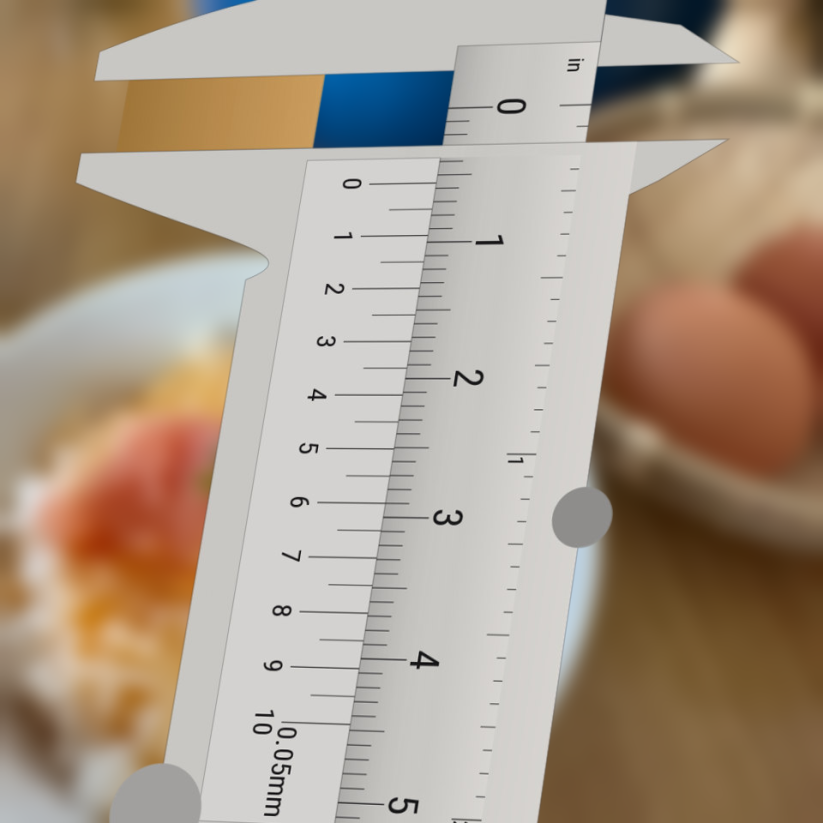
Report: 5.6 mm
